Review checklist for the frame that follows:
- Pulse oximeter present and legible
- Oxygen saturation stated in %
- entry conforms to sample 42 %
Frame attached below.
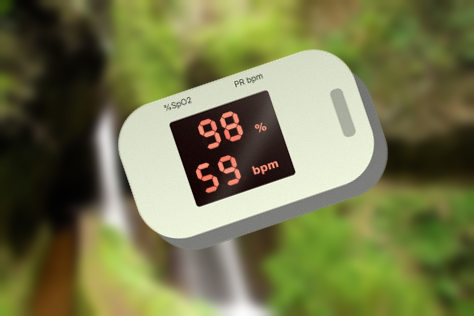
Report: 98 %
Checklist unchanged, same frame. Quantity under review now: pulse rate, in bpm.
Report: 59 bpm
